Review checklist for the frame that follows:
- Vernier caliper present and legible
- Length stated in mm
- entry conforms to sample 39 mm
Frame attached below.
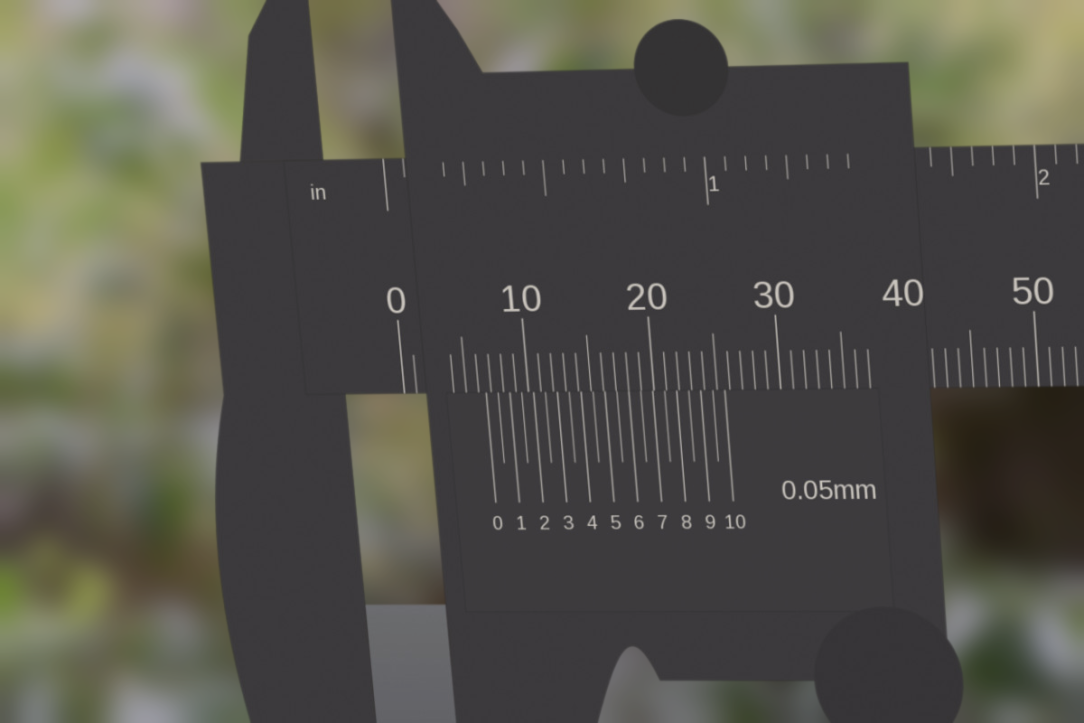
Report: 6.6 mm
